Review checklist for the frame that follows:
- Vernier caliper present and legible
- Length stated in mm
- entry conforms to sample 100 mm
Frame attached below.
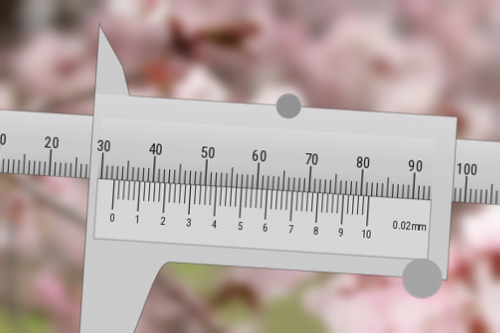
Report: 32.5 mm
